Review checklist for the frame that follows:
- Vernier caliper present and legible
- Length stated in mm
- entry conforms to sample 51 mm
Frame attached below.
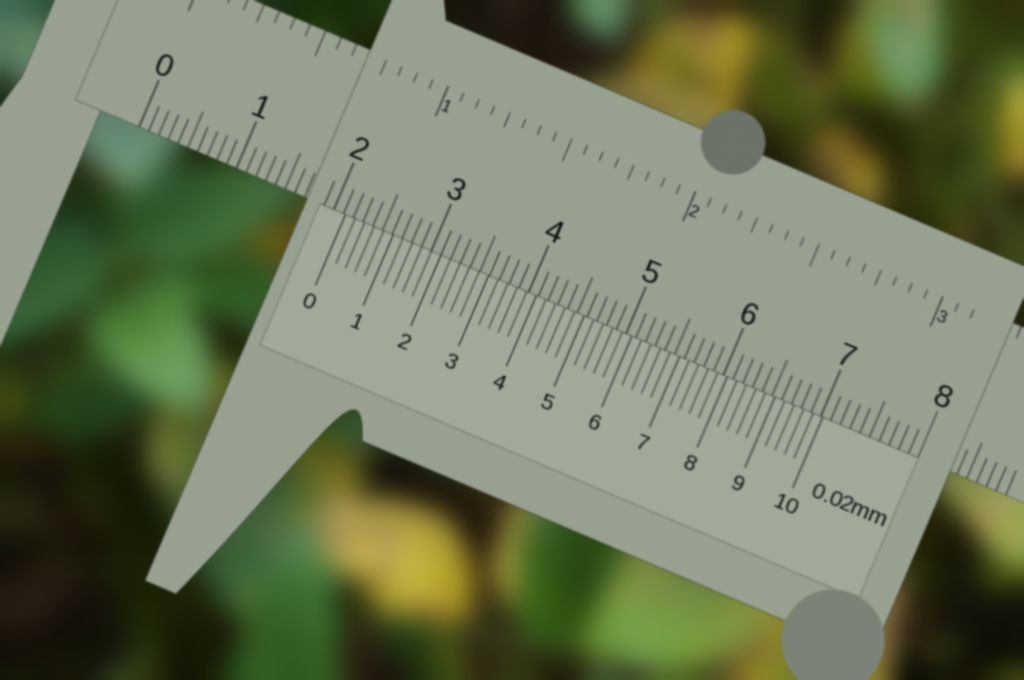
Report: 21.2 mm
